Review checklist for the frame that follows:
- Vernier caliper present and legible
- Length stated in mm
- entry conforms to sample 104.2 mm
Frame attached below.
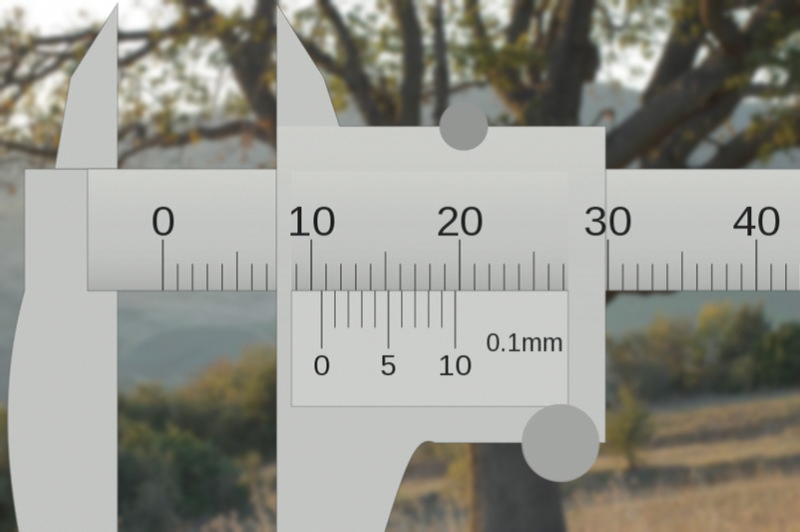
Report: 10.7 mm
